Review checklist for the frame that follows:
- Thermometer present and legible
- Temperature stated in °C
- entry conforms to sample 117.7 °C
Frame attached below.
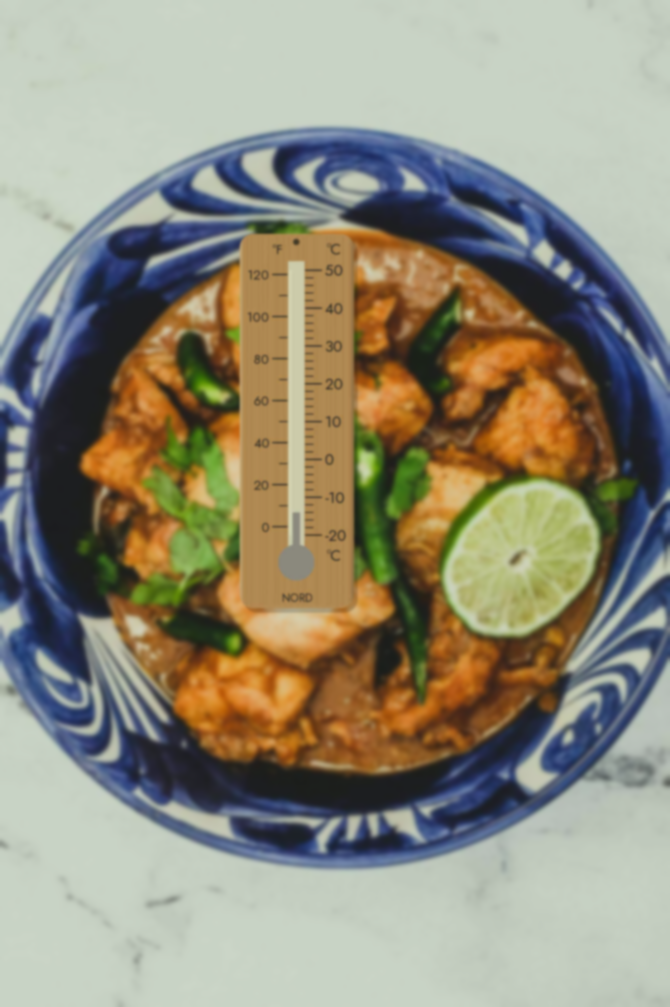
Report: -14 °C
